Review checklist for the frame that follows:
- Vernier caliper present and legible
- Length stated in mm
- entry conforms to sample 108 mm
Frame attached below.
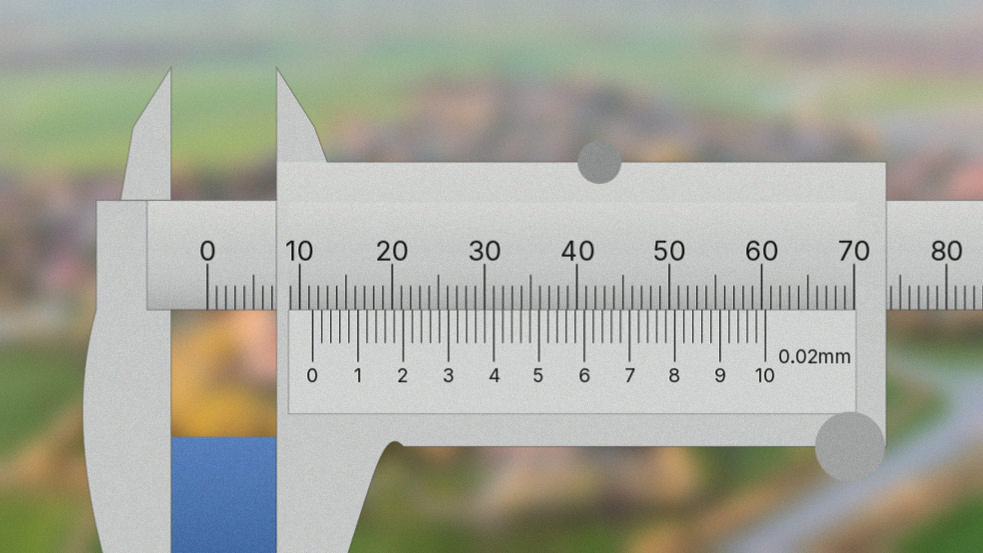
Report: 11.4 mm
